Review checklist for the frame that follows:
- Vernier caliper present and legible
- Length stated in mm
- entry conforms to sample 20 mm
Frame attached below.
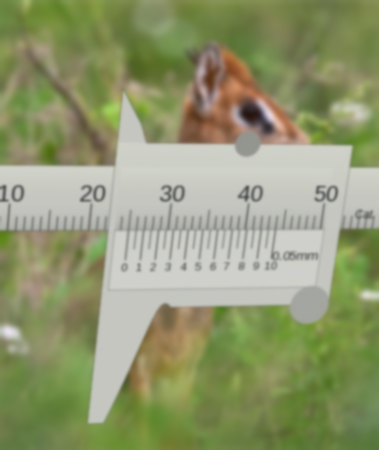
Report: 25.0 mm
